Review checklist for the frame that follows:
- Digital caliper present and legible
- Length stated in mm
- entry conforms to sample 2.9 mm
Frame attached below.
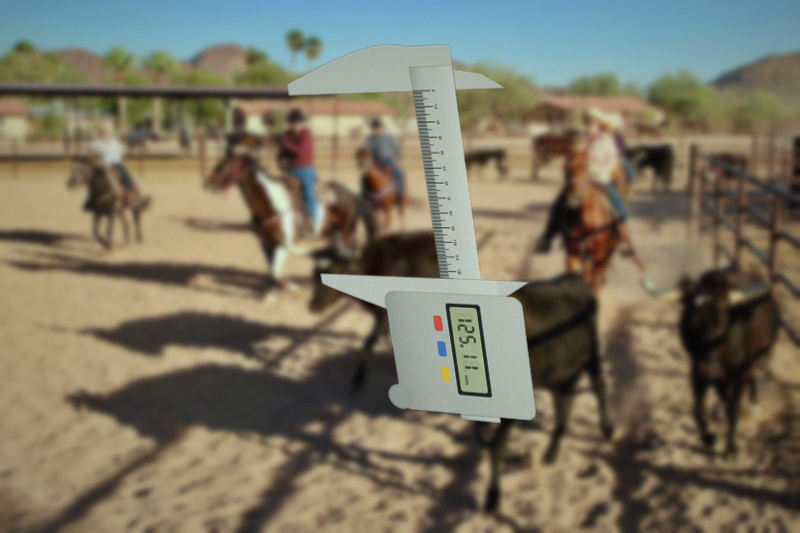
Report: 125.11 mm
